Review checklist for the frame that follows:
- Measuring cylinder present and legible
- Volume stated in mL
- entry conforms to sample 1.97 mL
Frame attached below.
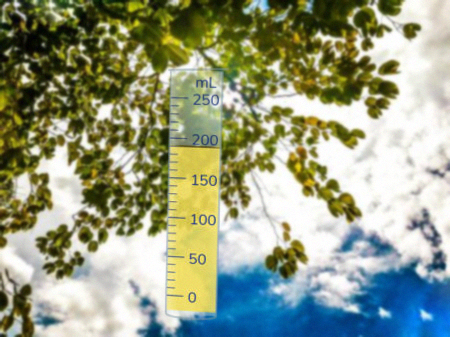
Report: 190 mL
